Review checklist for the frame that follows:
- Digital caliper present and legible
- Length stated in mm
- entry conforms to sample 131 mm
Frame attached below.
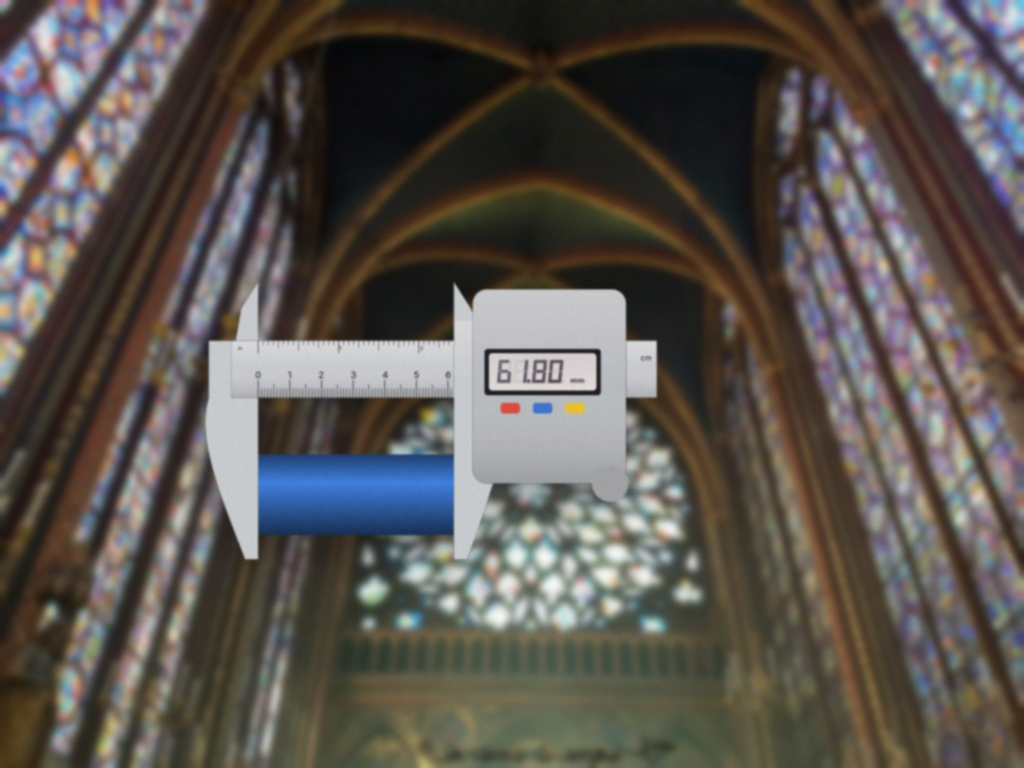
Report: 61.80 mm
